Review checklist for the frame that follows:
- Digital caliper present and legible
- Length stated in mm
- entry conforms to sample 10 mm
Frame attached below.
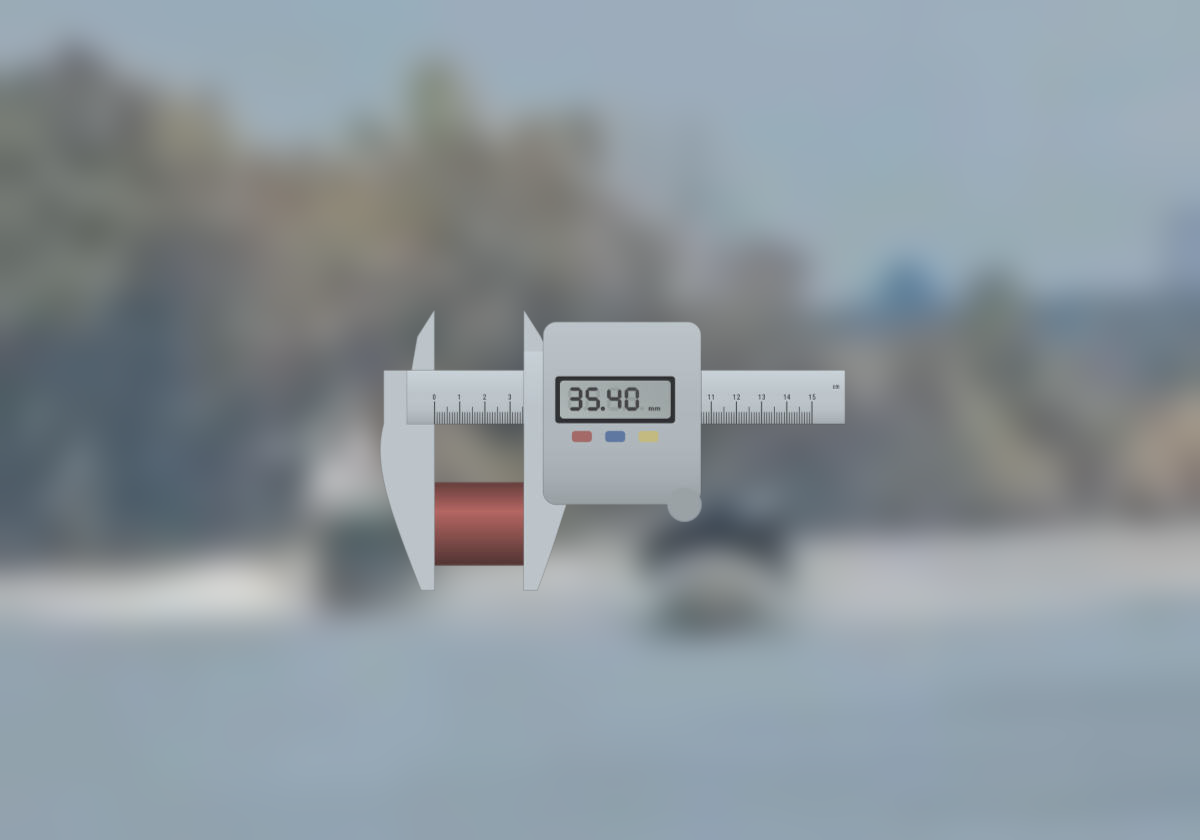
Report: 35.40 mm
